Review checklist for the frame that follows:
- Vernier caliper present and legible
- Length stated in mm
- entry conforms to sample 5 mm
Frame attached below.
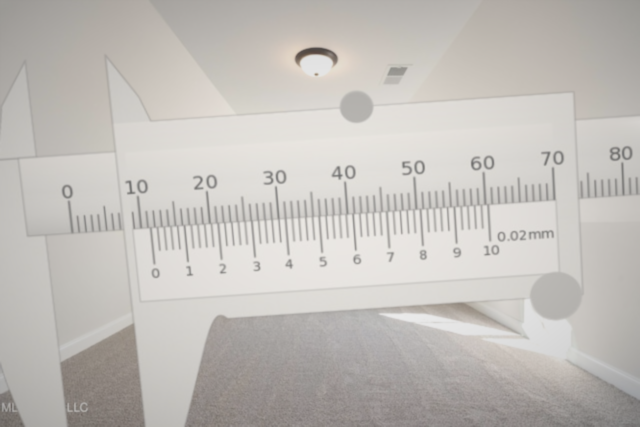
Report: 11.4 mm
